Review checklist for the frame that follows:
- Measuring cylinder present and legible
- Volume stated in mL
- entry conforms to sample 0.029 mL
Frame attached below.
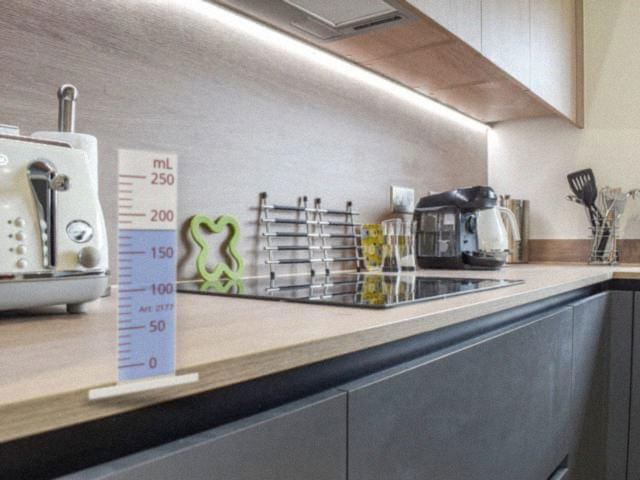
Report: 180 mL
